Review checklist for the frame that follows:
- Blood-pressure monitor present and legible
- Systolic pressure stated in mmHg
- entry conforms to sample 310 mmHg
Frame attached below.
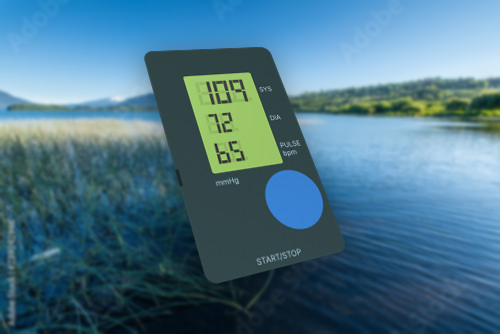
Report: 109 mmHg
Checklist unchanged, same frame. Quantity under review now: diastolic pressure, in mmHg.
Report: 72 mmHg
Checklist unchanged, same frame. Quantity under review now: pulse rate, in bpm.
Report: 65 bpm
